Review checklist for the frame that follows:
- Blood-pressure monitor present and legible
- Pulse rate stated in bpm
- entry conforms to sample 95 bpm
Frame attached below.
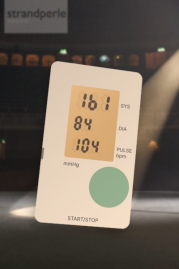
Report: 104 bpm
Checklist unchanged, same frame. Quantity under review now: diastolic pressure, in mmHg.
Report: 84 mmHg
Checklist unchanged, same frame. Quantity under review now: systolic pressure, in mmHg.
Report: 161 mmHg
